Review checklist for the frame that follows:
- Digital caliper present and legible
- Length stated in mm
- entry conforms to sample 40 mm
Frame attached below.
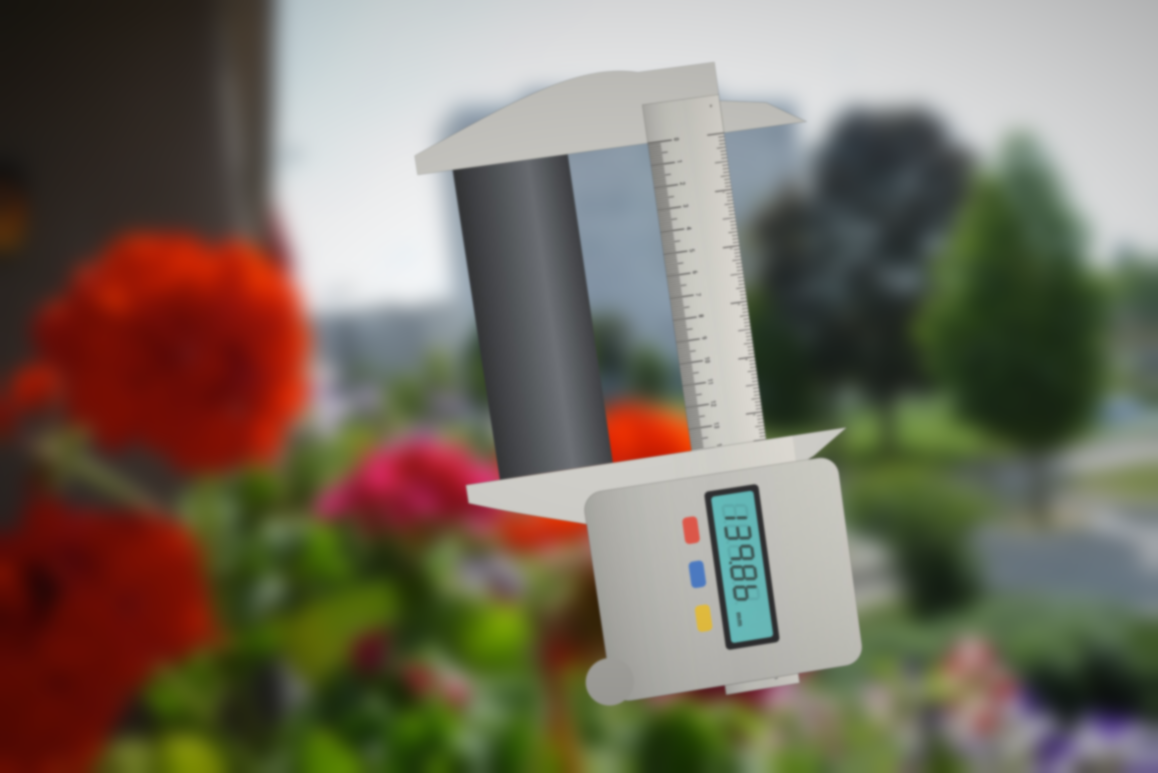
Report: 139.86 mm
